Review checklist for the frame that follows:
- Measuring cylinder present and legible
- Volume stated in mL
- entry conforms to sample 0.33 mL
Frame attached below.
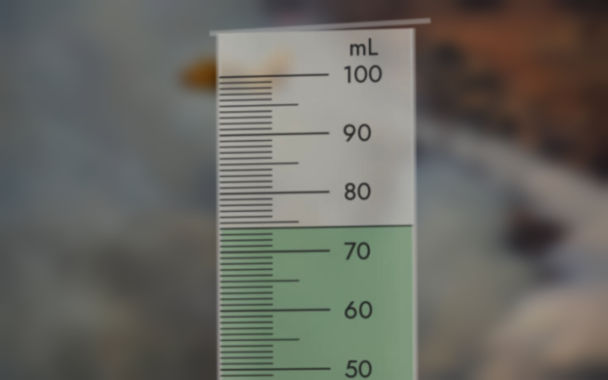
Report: 74 mL
